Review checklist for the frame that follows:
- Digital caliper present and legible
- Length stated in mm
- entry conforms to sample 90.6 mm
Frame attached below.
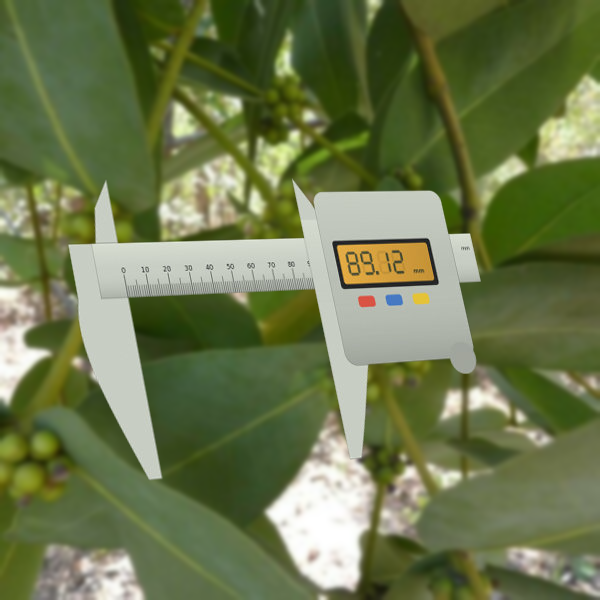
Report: 89.12 mm
